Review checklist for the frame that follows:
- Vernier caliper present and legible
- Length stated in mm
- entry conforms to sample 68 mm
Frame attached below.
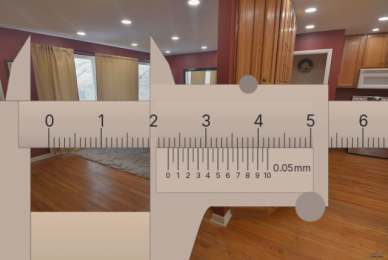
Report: 22.8 mm
